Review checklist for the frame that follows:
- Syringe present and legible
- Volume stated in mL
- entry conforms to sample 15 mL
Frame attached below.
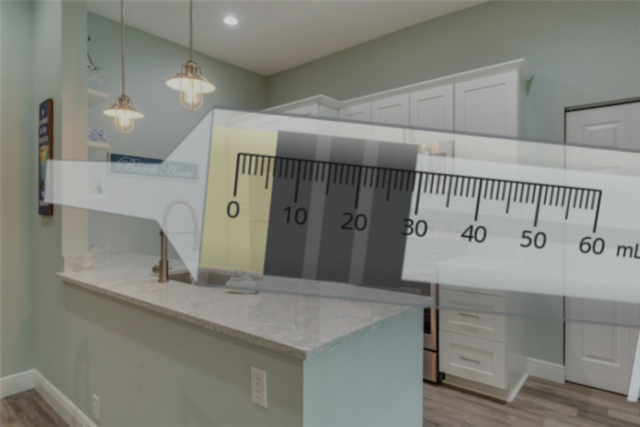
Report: 6 mL
